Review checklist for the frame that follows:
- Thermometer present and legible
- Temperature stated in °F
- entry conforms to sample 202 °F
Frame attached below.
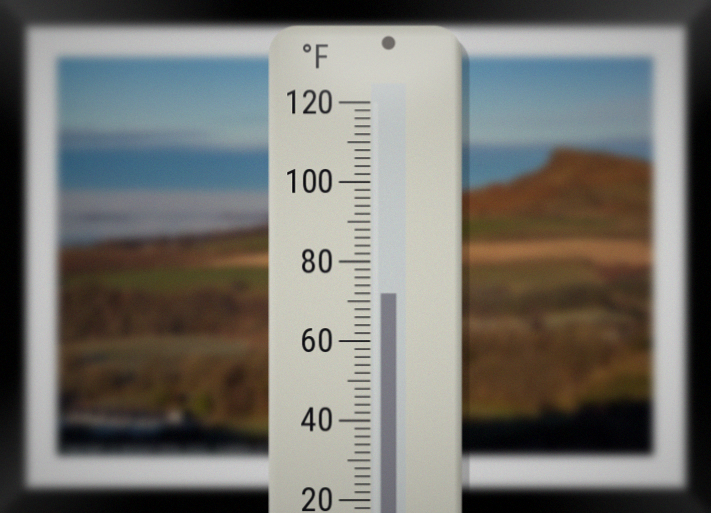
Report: 72 °F
